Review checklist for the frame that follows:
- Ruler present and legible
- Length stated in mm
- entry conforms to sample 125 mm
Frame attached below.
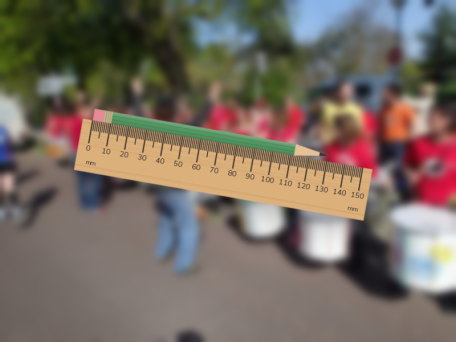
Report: 130 mm
